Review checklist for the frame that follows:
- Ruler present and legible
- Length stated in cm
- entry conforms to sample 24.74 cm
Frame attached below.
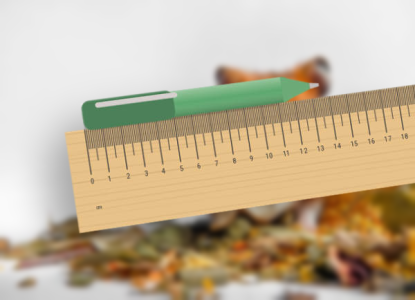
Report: 13.5 cm
